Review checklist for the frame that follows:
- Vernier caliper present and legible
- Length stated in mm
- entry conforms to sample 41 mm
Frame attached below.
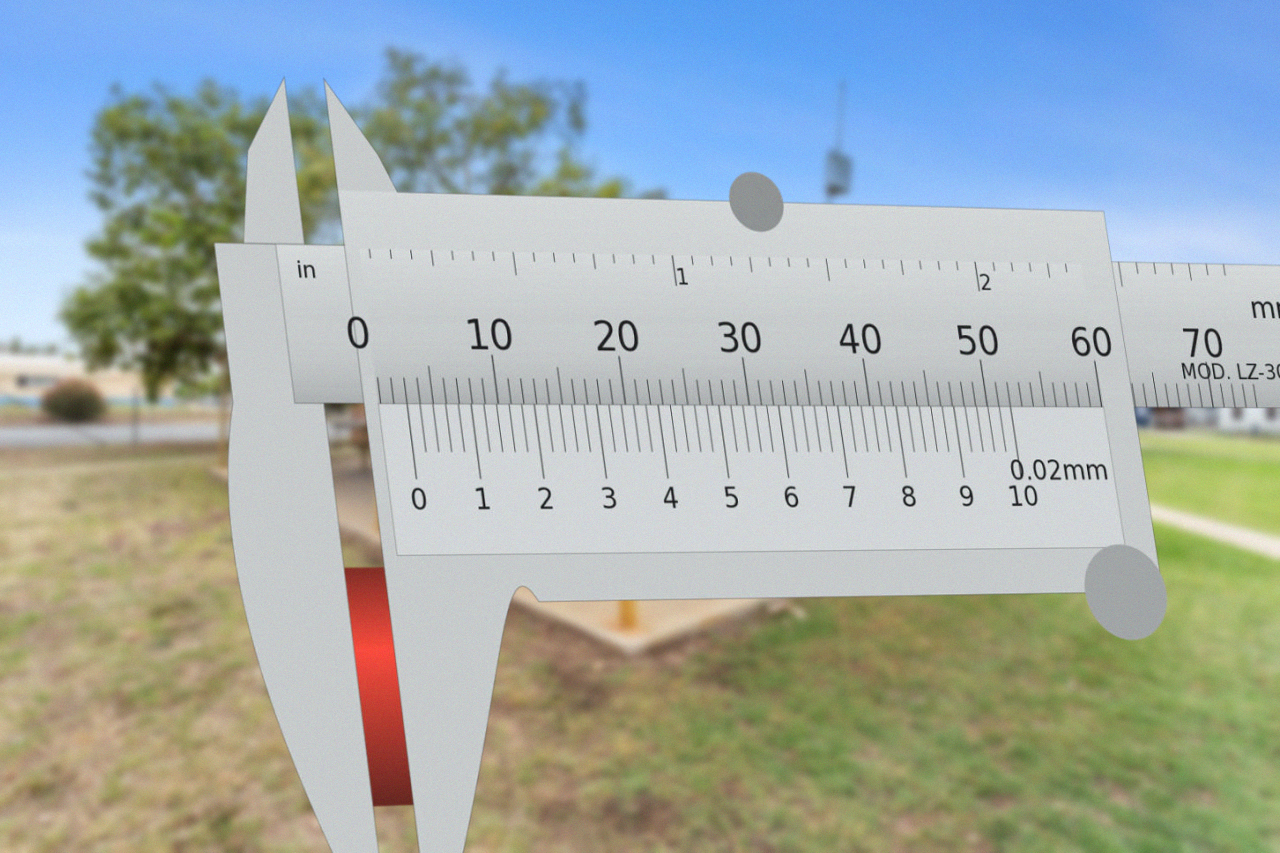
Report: 3.0 mm
